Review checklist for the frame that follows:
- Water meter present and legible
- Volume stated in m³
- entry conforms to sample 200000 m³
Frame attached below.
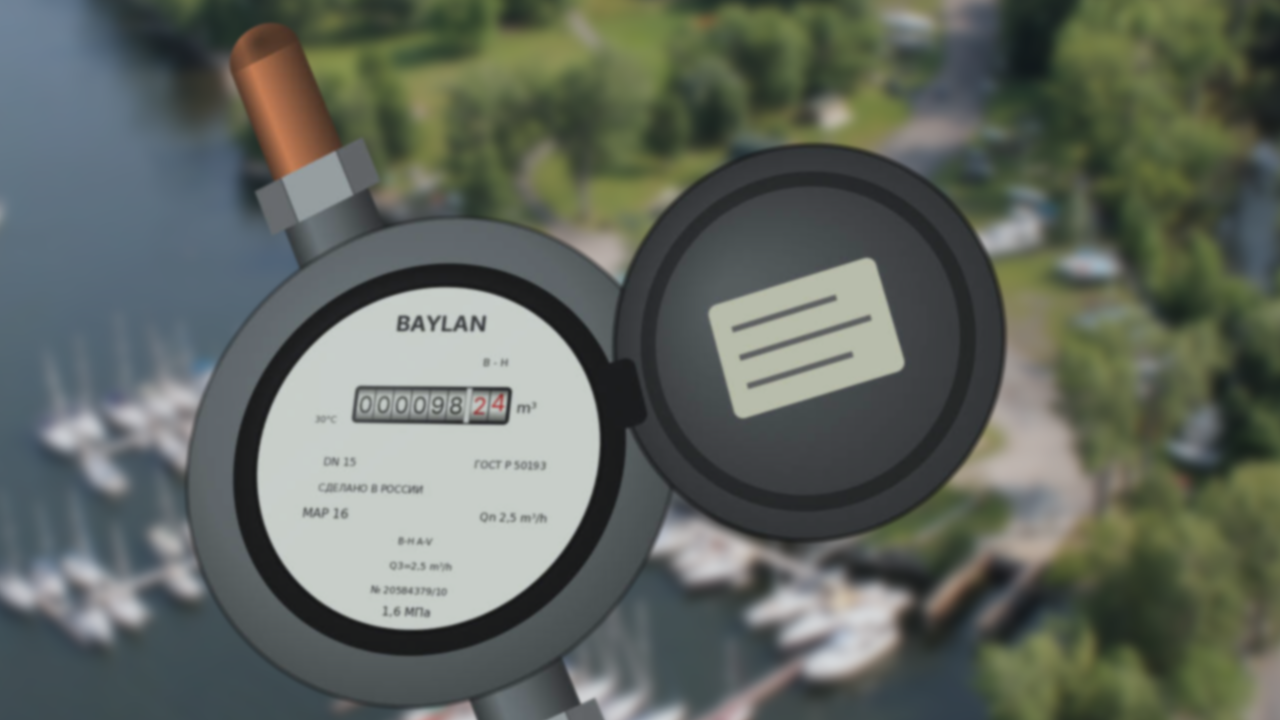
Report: 98.24 m³
